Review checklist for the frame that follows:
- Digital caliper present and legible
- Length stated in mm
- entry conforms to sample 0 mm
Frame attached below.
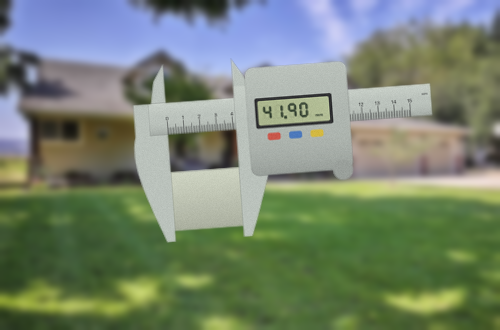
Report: 41.90 mm
